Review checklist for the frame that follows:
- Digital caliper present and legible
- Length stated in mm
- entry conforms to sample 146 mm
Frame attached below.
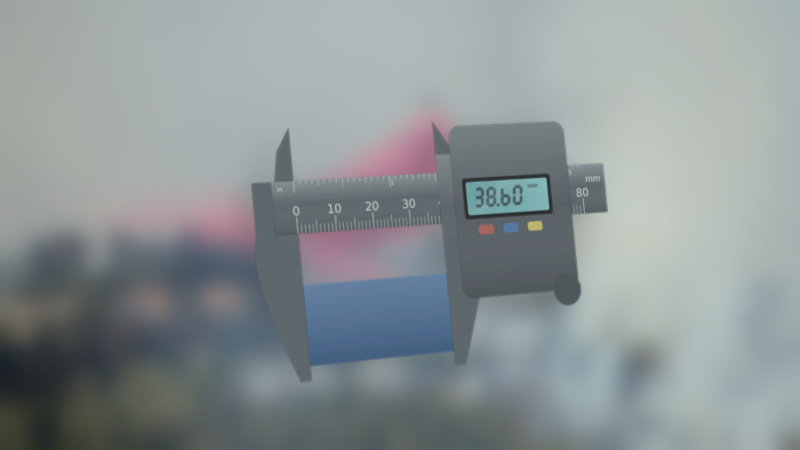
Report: 38.60 mm
